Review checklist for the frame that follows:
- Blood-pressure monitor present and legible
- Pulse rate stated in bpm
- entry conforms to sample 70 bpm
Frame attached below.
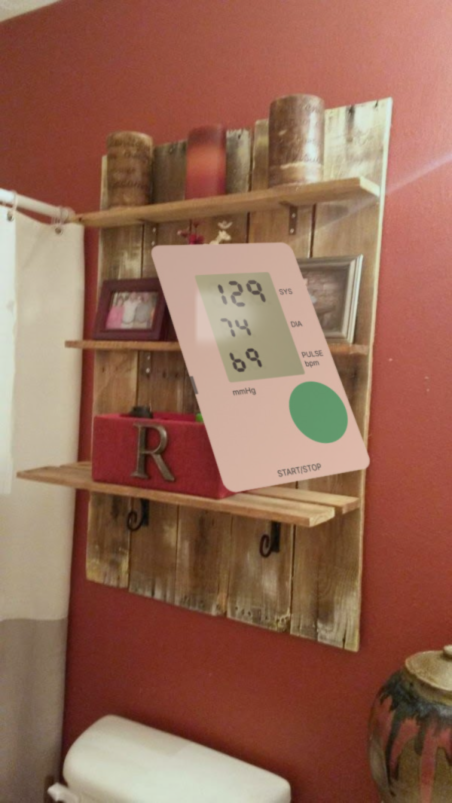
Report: 69 bpm
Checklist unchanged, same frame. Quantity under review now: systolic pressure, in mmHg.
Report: 129 mmHg
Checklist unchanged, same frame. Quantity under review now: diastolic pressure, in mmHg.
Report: 74 mmHg
